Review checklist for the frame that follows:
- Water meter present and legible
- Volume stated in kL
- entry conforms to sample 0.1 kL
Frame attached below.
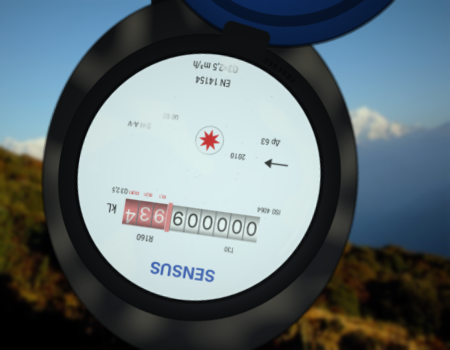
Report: 9.934 kL
